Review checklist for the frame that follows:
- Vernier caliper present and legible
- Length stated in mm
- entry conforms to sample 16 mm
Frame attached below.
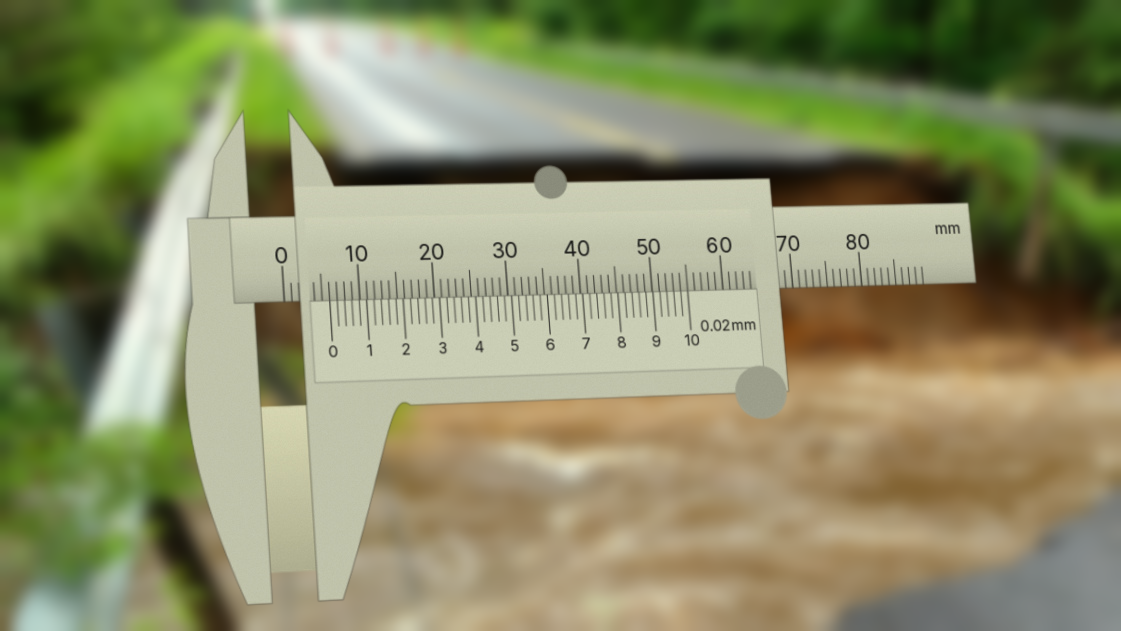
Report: 6.0 mm
